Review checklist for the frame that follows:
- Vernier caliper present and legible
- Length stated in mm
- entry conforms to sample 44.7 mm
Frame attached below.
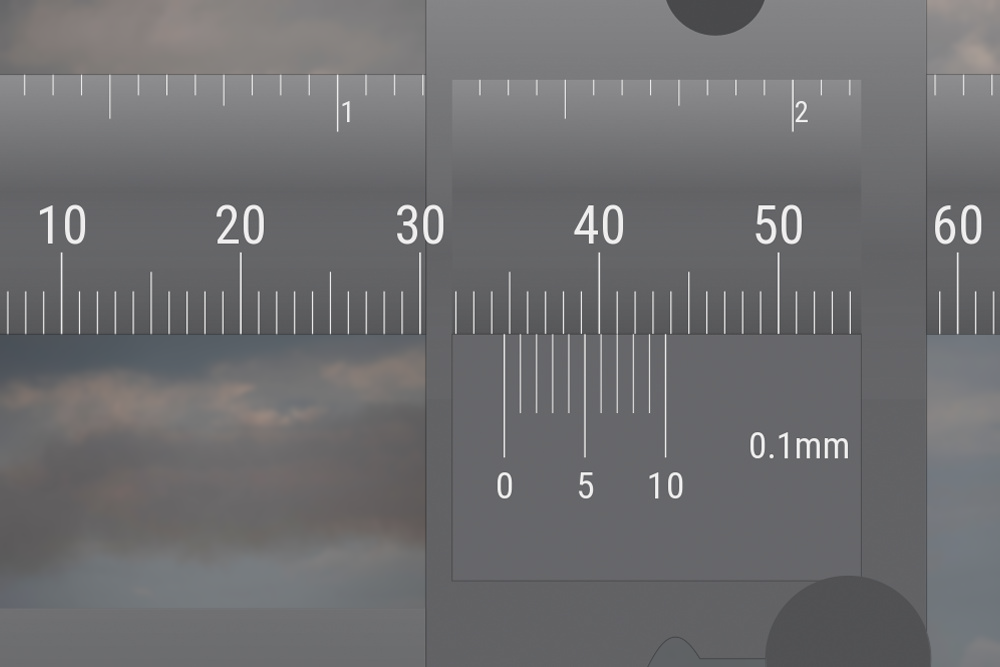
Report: 34.7 mm
